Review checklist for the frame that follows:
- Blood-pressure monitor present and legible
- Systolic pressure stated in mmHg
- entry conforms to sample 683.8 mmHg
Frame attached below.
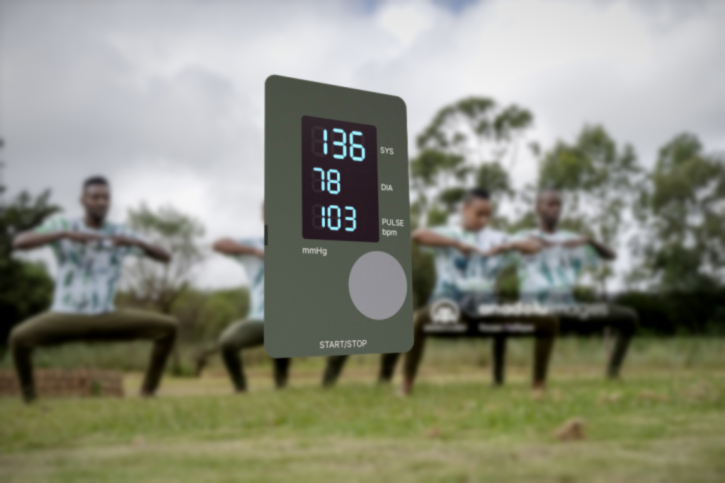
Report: 136 mmHg
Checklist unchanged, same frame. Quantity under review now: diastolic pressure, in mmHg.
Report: 78 mmHg
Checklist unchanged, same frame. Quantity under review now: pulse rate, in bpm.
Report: 103 bpm
